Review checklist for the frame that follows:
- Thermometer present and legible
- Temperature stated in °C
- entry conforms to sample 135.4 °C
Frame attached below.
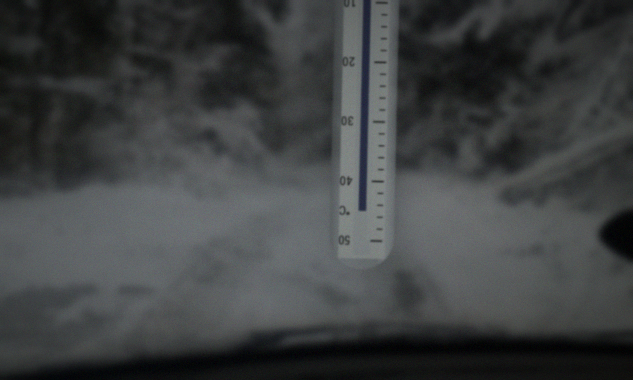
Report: 45 °C
